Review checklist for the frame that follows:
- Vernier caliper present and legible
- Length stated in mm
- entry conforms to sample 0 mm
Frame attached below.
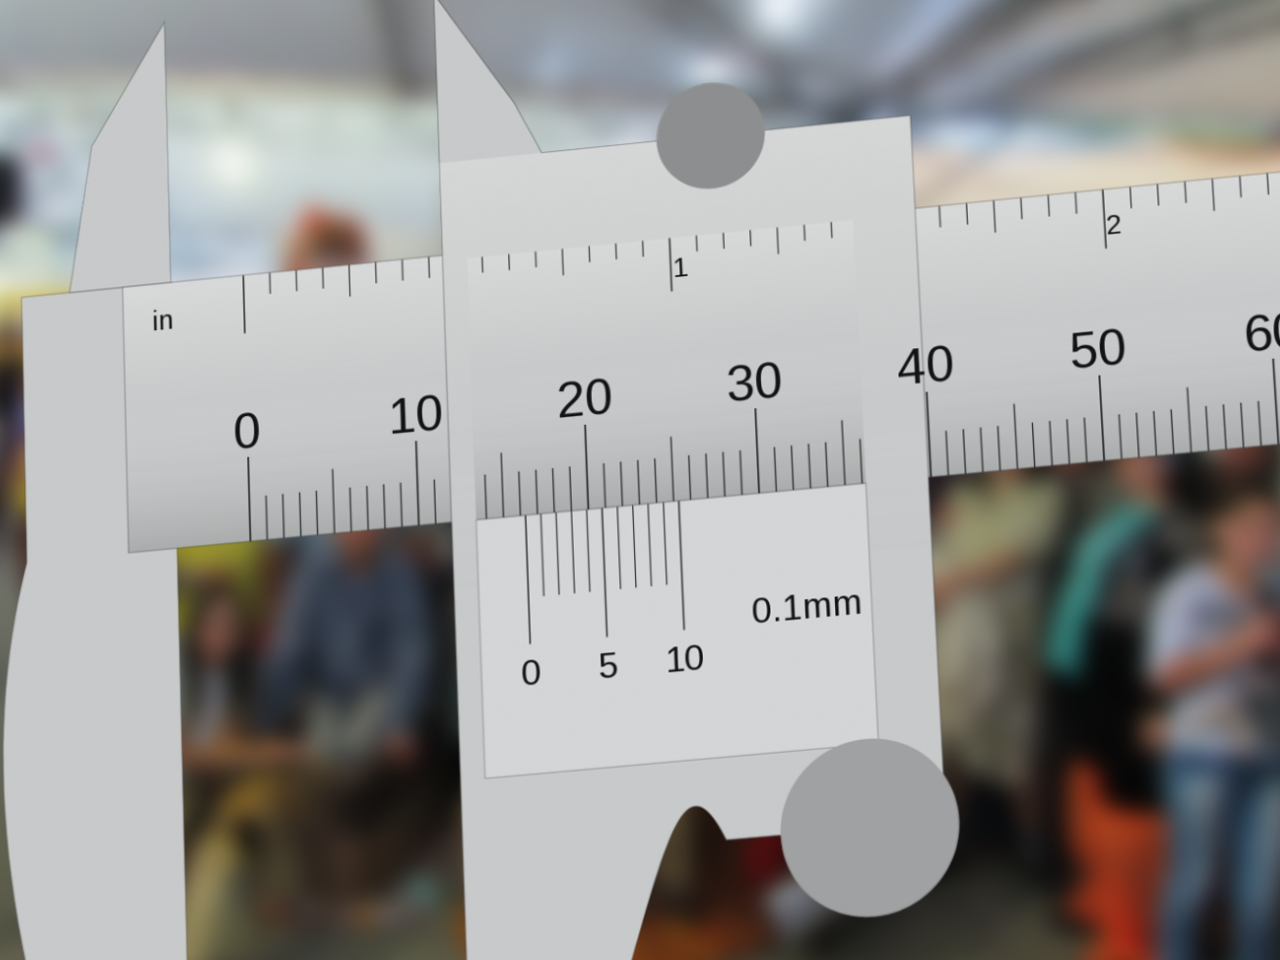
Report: 16.3 mm
